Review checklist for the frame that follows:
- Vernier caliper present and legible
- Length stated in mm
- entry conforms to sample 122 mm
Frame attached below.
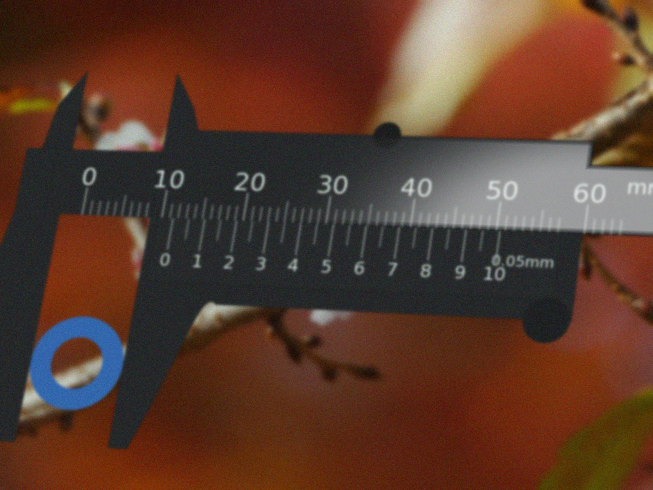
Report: 11.4 mm
